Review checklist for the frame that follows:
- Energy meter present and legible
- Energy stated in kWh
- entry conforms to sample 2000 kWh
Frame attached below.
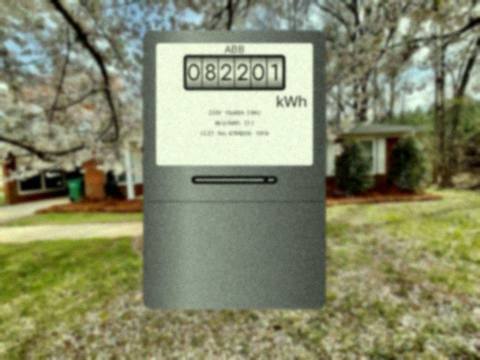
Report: 82201 kWh
